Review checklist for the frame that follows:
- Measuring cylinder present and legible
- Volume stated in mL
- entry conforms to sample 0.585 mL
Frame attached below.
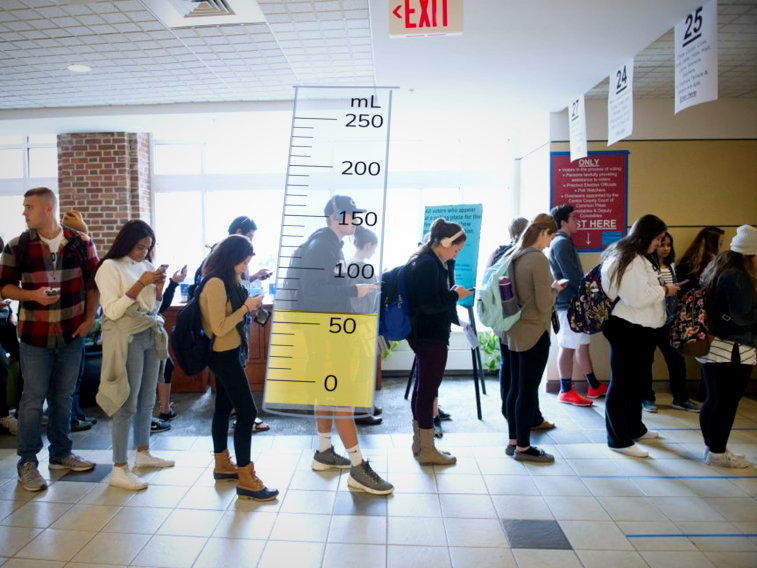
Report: 60 mL
